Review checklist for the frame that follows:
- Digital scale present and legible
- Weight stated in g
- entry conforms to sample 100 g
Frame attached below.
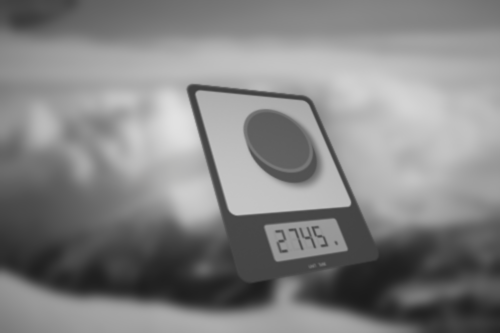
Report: 2745 g
